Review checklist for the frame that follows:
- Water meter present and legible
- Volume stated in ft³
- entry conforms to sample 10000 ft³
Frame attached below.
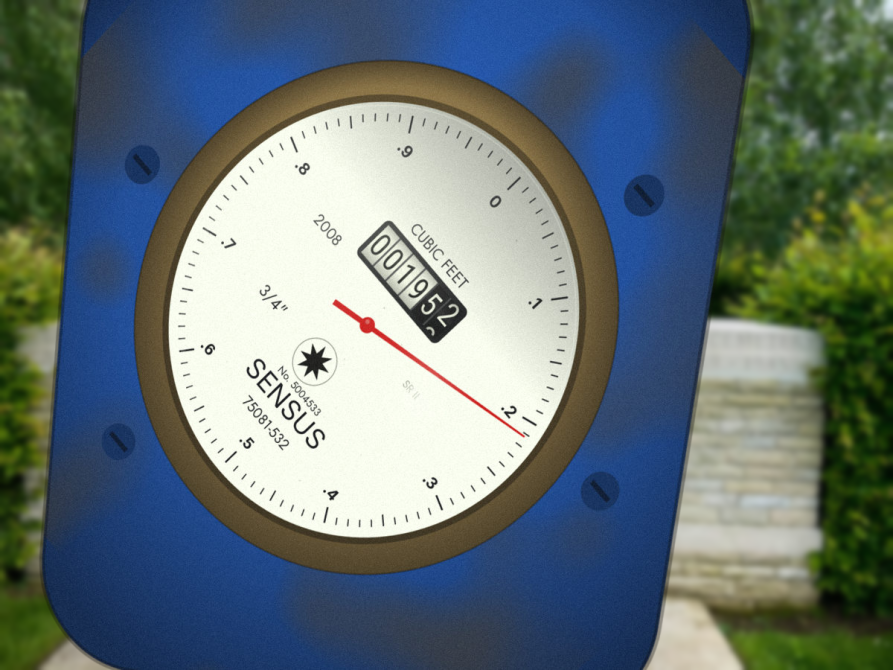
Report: 1952.21 ft³
